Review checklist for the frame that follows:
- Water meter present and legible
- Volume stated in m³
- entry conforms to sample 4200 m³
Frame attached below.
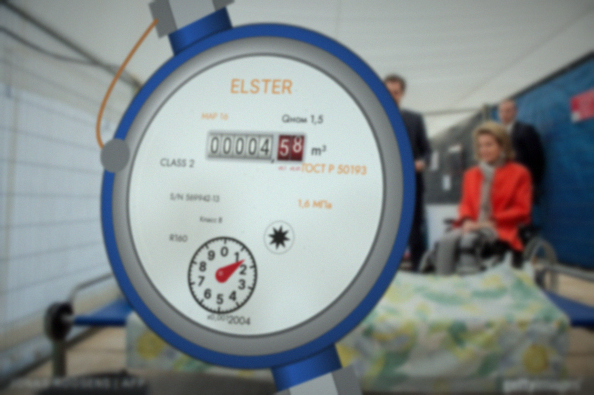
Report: 4.581 m³
